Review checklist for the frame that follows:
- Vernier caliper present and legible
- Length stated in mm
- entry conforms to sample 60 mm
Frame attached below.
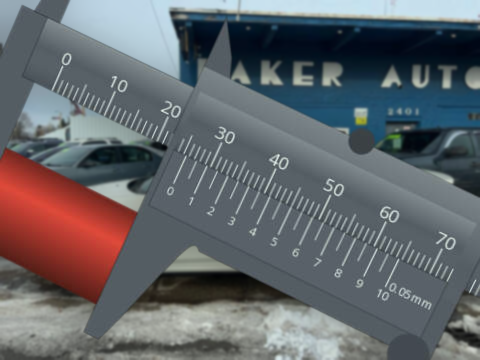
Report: 25.5 mm
